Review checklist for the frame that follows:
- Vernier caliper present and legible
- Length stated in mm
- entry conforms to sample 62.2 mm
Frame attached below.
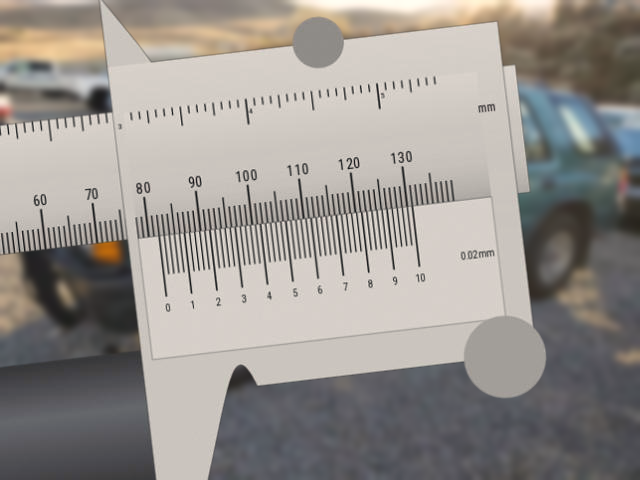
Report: 82.0 mm
